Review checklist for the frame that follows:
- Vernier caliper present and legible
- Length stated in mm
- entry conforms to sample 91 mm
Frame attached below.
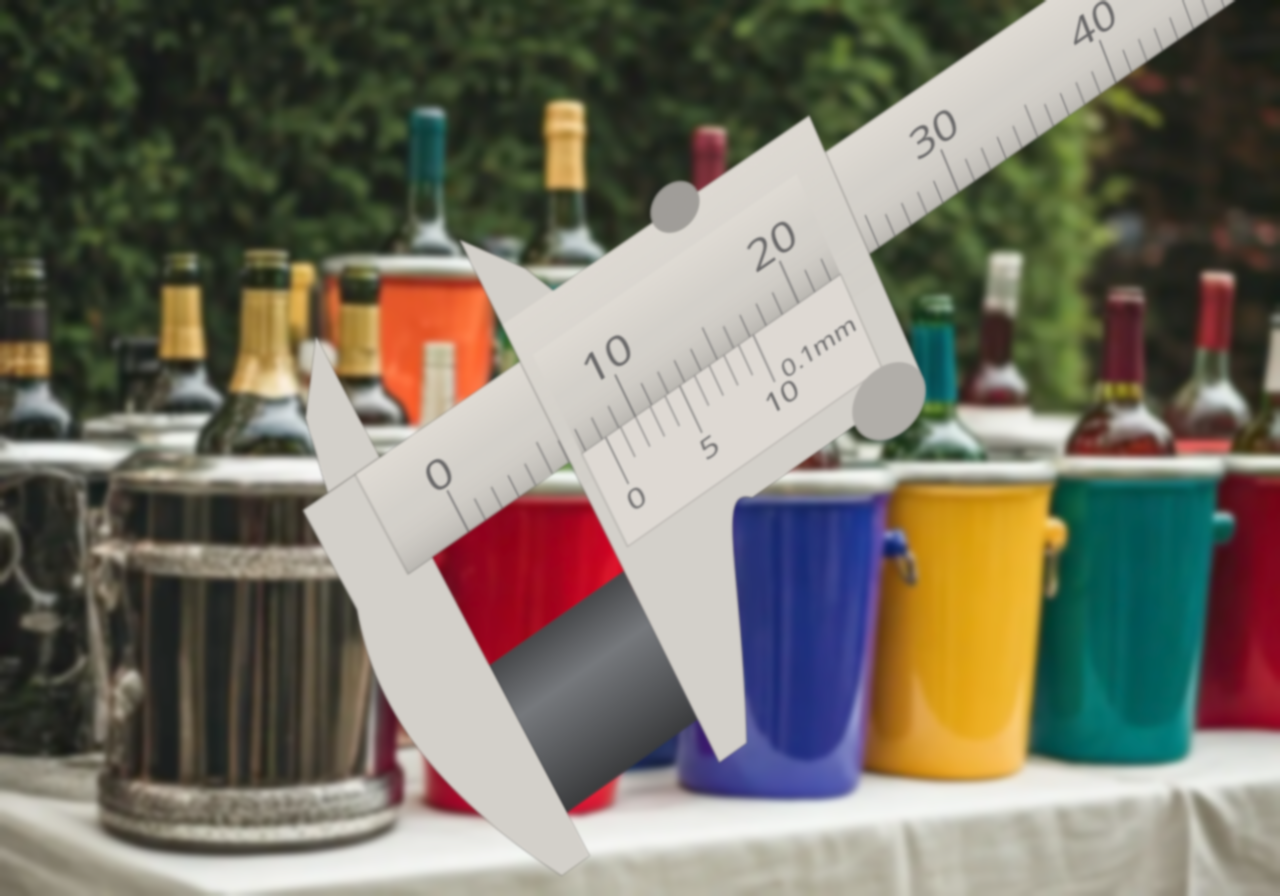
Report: 8.2 mm
